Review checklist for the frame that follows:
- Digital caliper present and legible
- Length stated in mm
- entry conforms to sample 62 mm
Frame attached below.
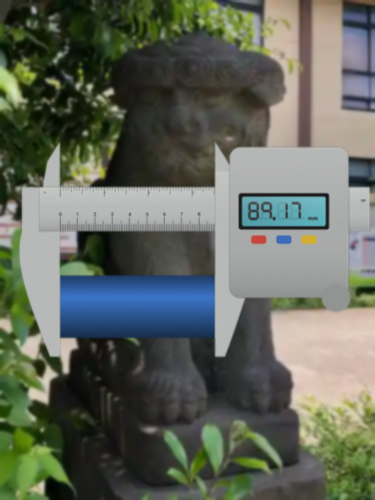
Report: 89.17 mm
